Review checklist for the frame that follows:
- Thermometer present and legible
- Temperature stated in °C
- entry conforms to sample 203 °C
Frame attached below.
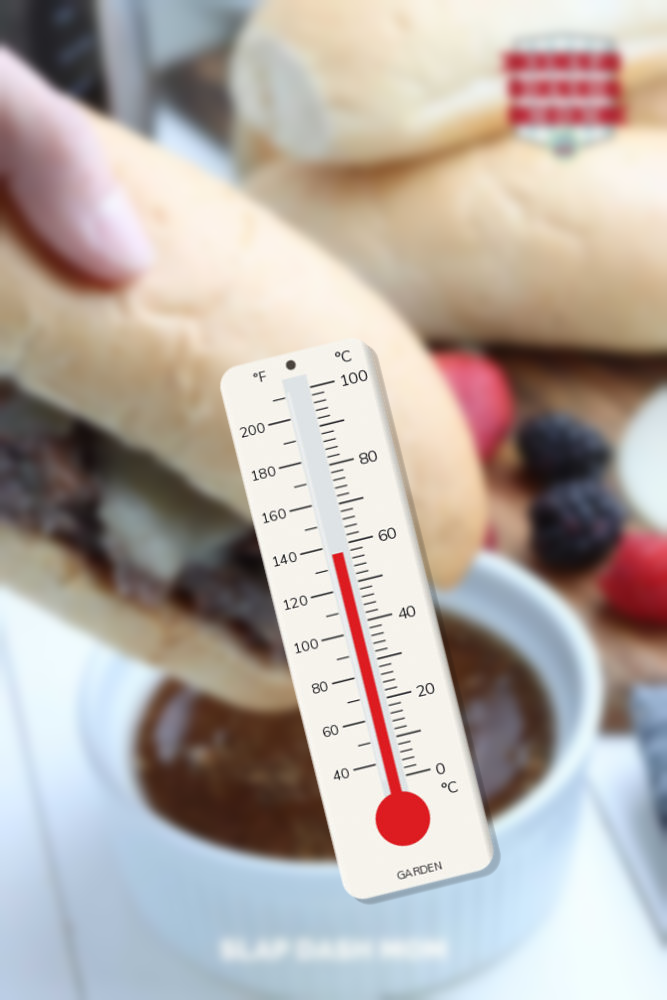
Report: 58 °C
